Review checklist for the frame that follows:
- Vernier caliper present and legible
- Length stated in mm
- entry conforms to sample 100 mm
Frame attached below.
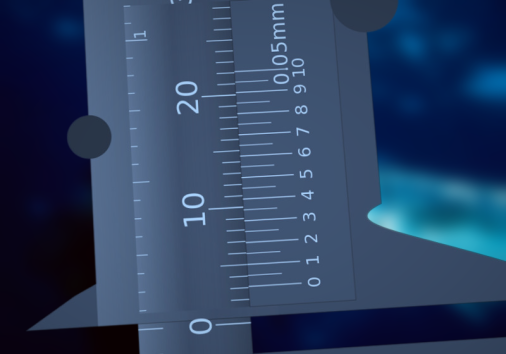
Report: 3.1 mm
